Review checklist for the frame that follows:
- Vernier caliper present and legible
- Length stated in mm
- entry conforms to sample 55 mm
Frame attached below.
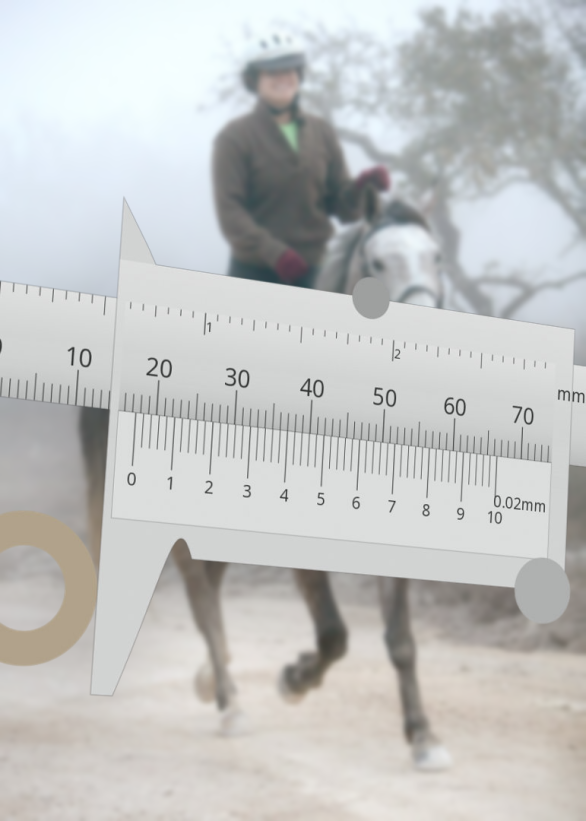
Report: 17.4 mm
